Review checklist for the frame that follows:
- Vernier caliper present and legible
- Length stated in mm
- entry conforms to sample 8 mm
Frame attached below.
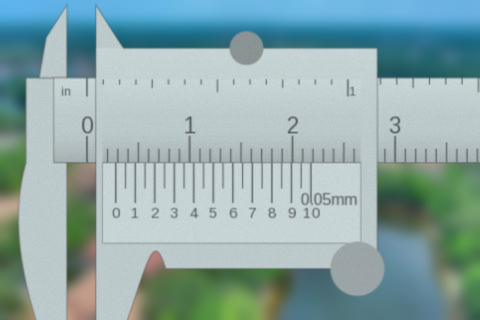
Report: 2.8 mm
